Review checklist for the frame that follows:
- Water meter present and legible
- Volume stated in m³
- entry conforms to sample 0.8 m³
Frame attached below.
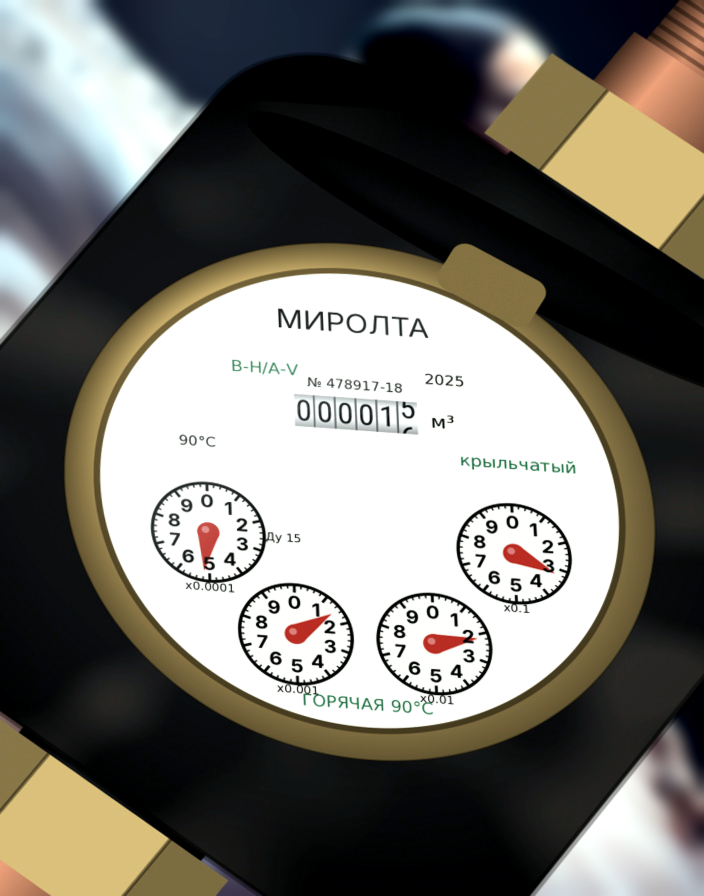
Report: 15.3215 m³
